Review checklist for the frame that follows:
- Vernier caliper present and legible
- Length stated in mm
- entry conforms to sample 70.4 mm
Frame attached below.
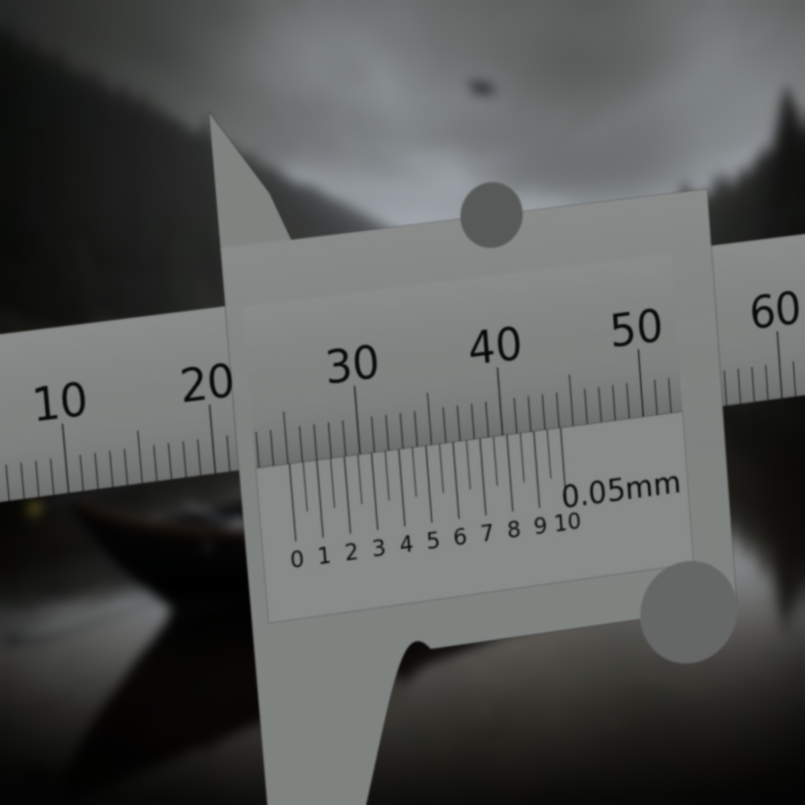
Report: 25.1 mm
